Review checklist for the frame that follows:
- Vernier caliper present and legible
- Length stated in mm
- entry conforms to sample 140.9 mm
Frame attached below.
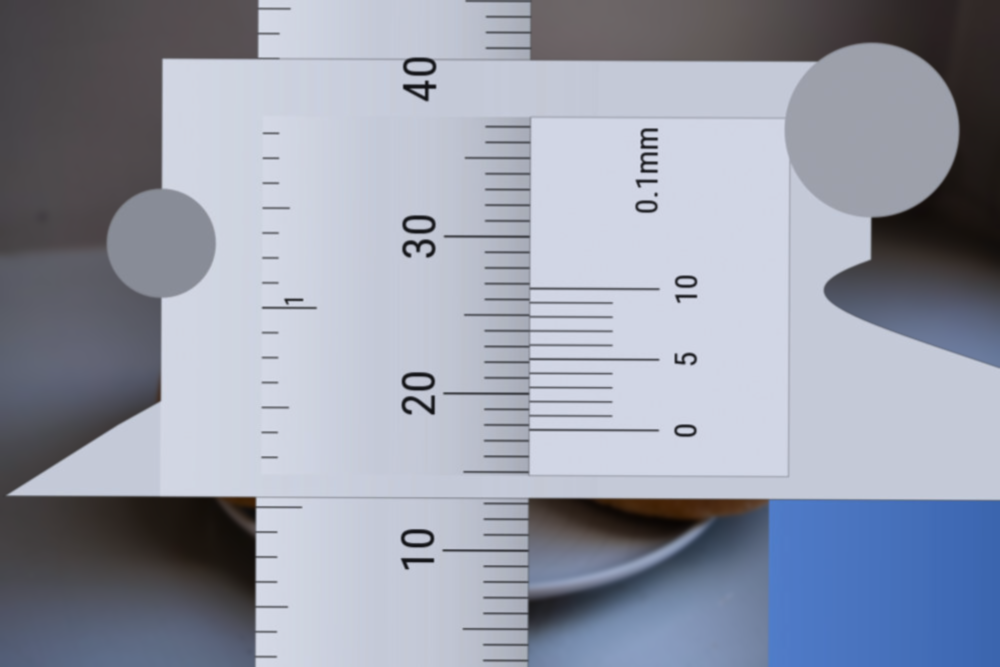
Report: 17.7 mm
